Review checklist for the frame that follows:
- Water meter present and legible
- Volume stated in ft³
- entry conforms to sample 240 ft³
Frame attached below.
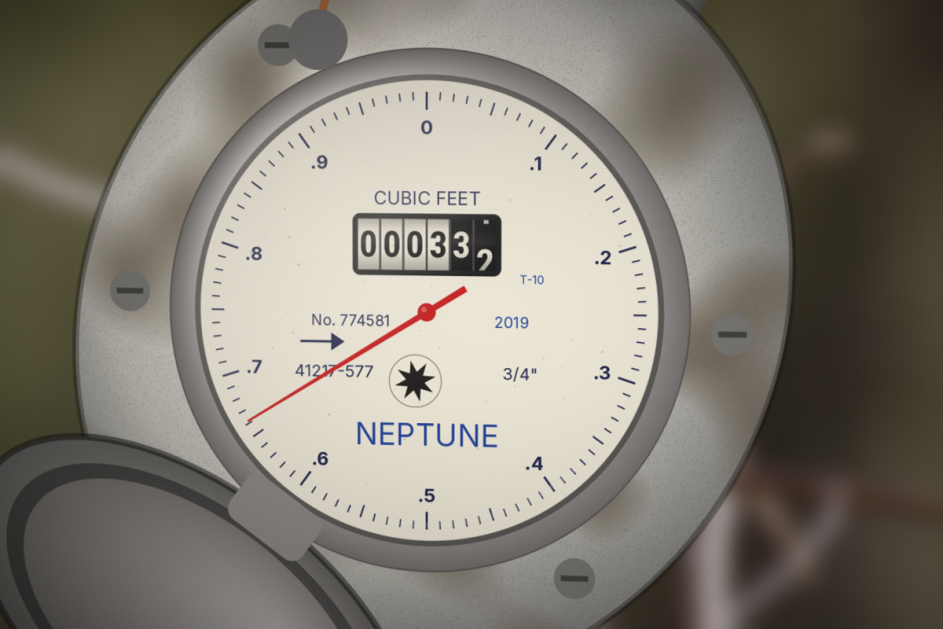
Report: 331.66 ft³
